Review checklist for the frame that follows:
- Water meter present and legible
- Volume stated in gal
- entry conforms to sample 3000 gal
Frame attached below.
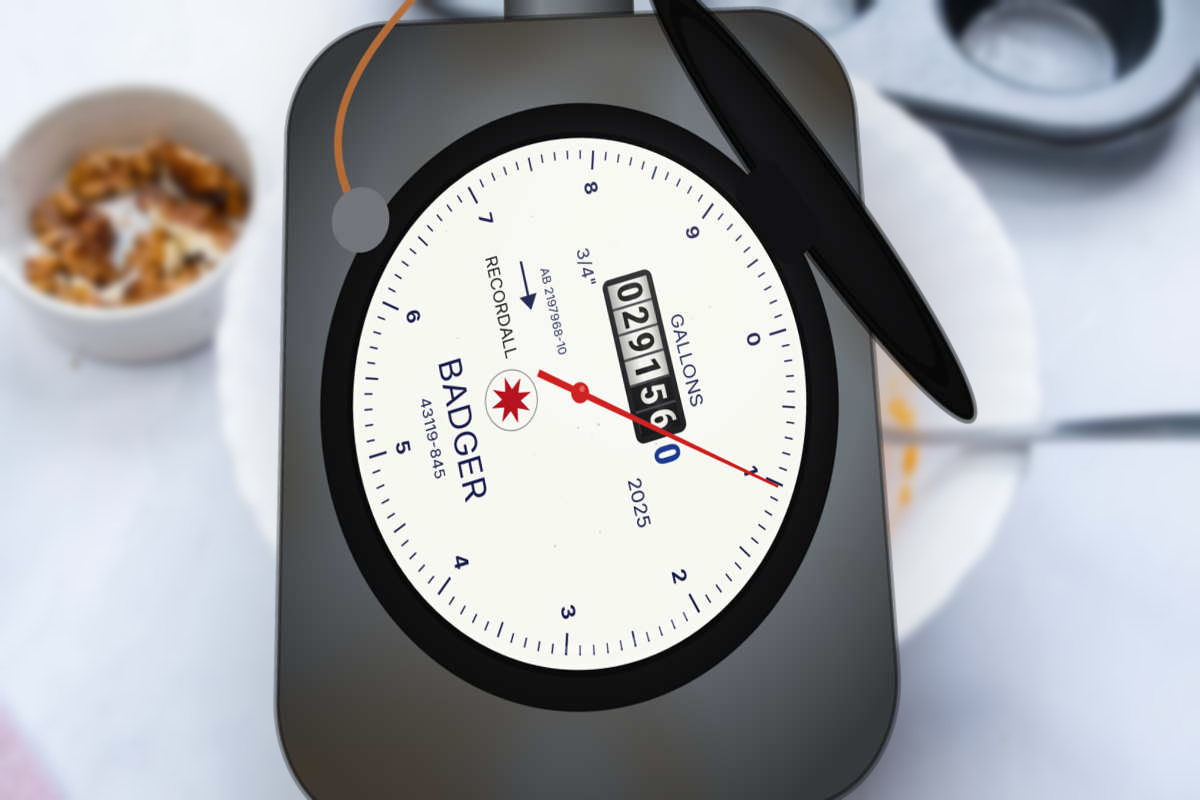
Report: 291561.0 gal
